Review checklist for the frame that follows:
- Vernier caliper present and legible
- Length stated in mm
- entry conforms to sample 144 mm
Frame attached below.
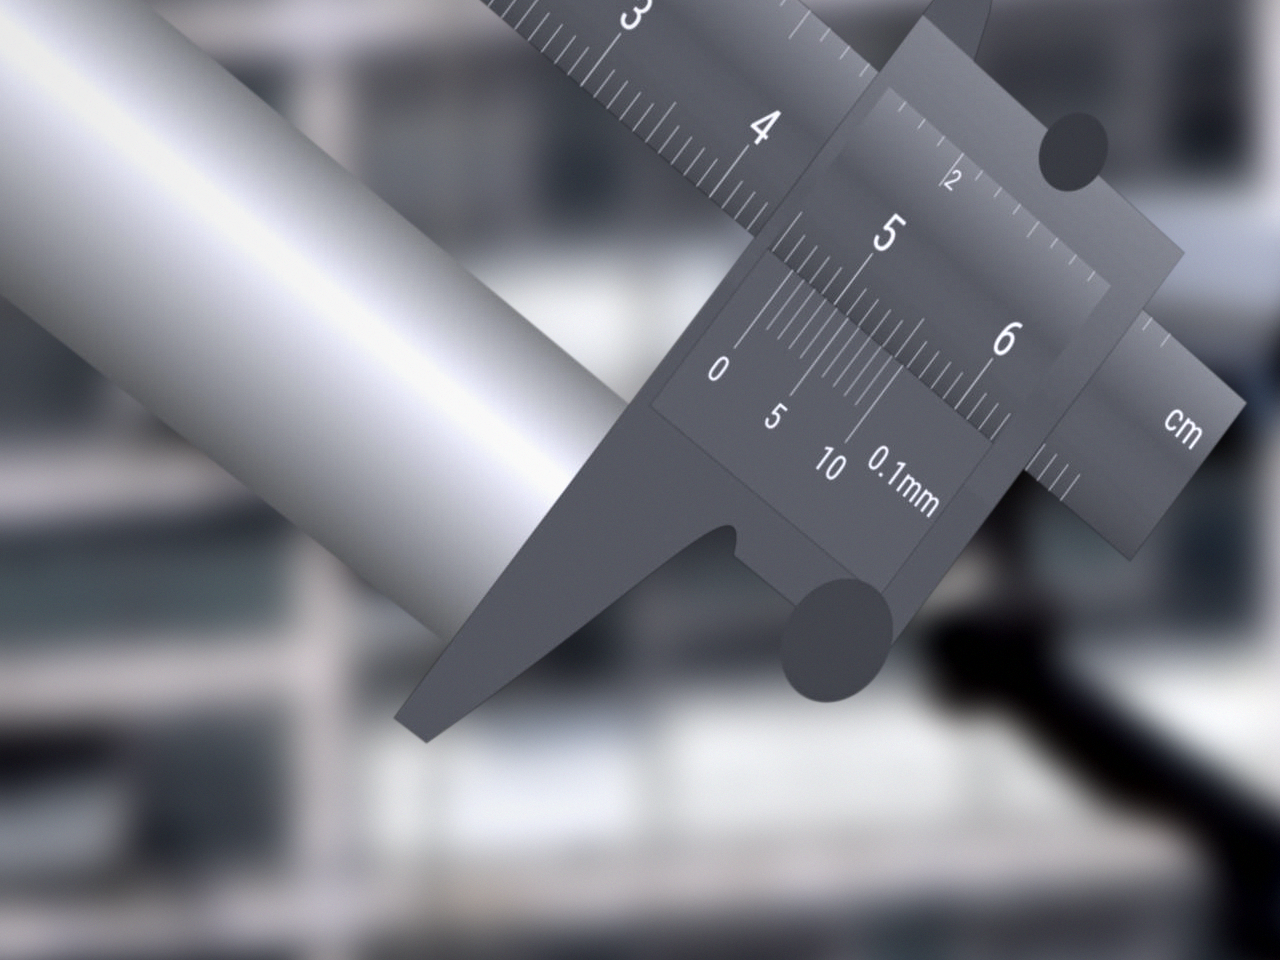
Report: 46.7 mm
